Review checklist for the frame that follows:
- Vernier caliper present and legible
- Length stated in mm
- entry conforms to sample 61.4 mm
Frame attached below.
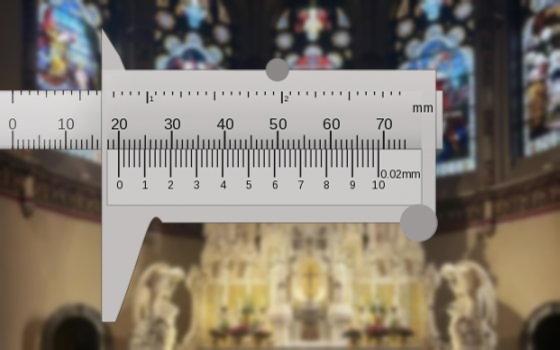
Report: 20.0 mm
